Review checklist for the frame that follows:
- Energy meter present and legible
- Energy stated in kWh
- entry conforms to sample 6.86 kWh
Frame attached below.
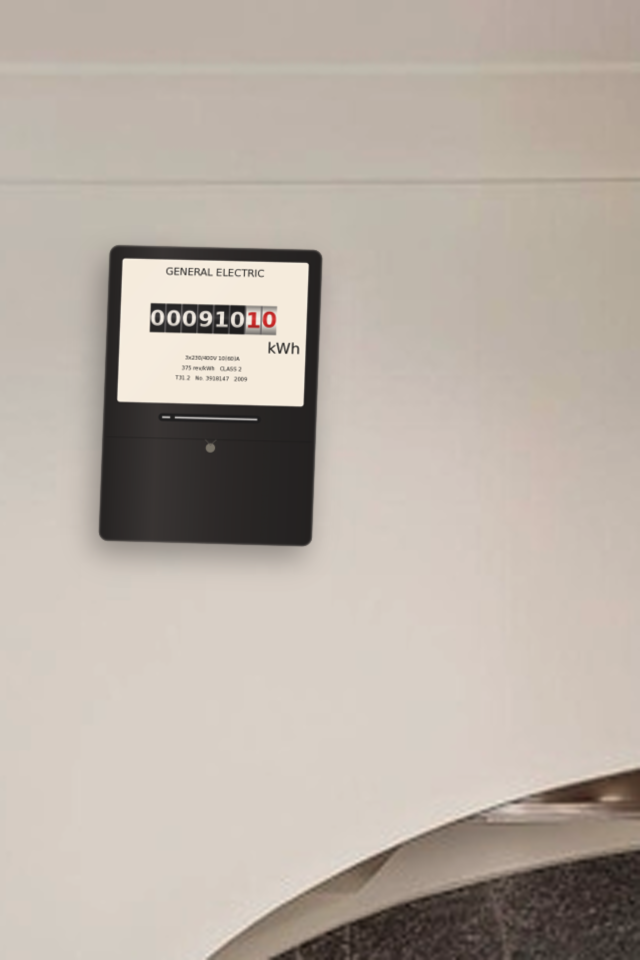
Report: 910.10 kWh
